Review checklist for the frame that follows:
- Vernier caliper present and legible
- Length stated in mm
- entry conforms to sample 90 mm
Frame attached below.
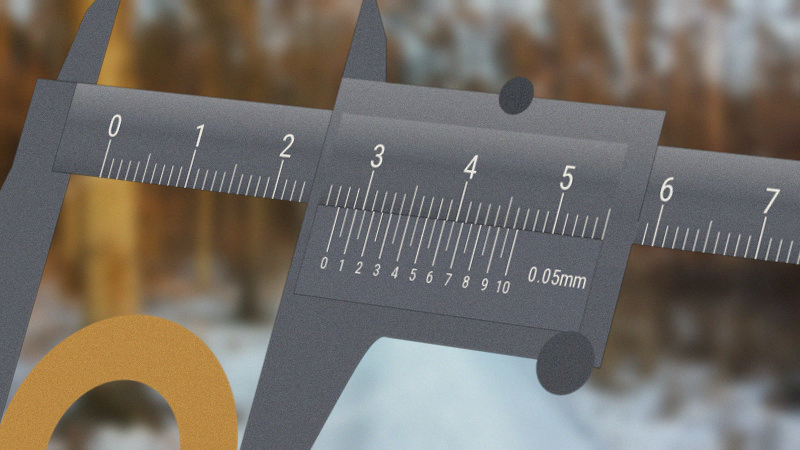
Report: 27.4 mm
